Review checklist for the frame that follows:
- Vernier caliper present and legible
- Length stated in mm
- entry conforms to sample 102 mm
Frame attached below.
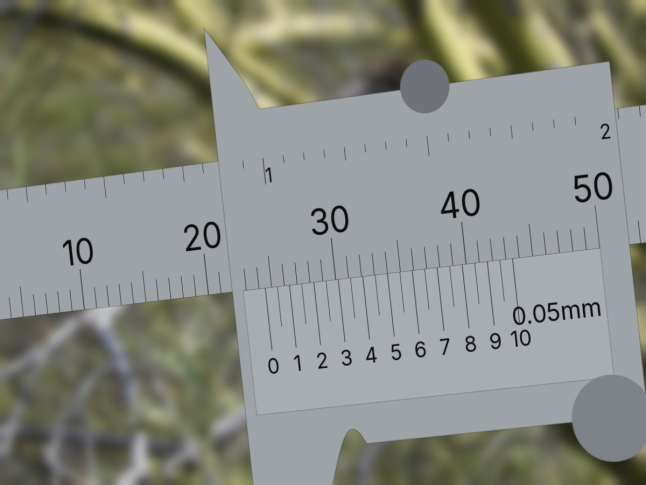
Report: 24.5 mm
